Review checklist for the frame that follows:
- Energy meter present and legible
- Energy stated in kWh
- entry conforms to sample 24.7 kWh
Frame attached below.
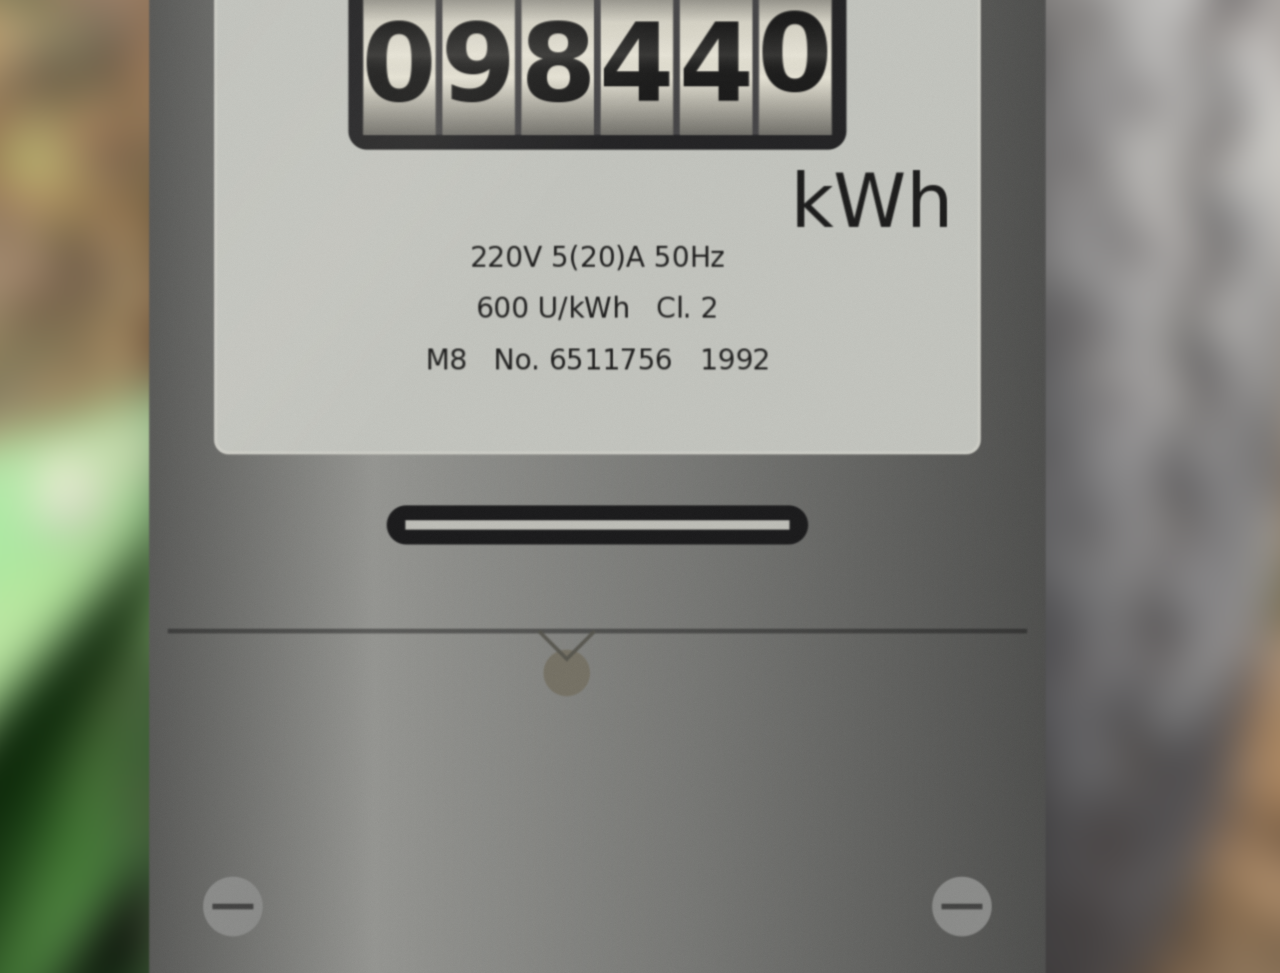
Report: 98440 kWh
